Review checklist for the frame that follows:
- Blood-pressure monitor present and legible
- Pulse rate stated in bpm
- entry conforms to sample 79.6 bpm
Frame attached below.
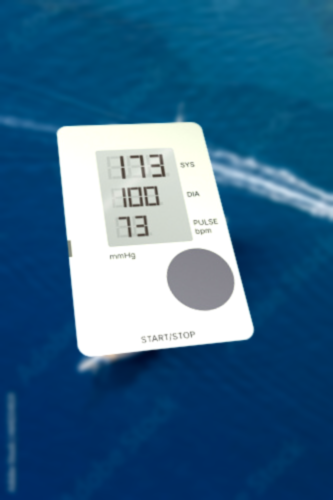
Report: 73 bpm
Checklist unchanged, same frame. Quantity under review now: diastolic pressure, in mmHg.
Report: 100 mmHg
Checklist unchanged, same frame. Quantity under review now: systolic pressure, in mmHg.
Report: 173 mmHg
